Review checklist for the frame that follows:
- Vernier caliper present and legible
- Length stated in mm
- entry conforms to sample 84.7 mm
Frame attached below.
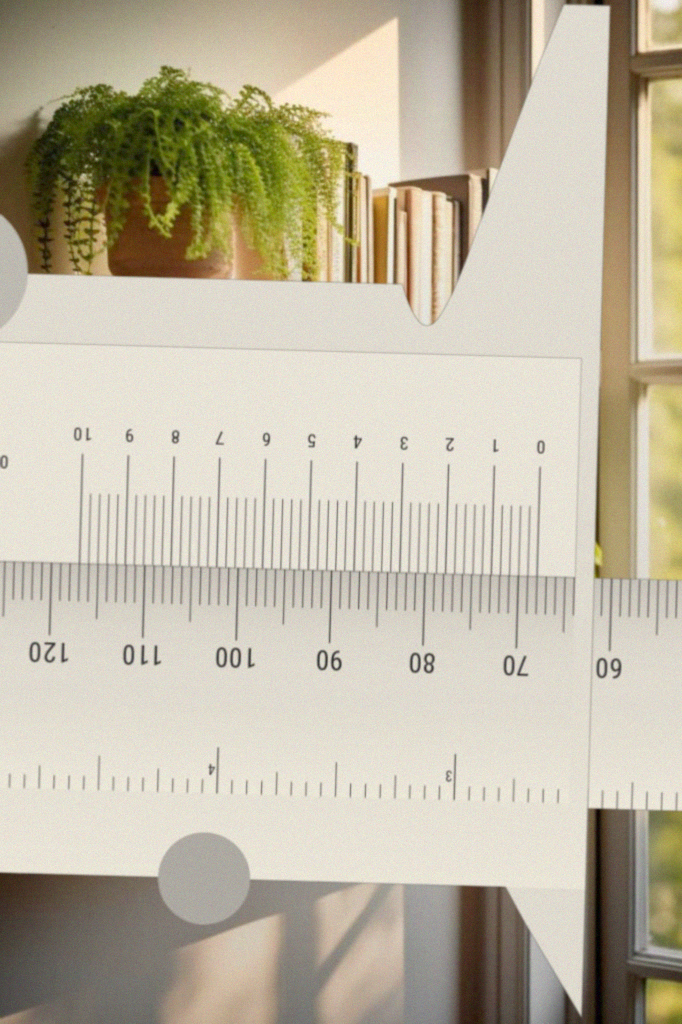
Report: 68.0 mm
